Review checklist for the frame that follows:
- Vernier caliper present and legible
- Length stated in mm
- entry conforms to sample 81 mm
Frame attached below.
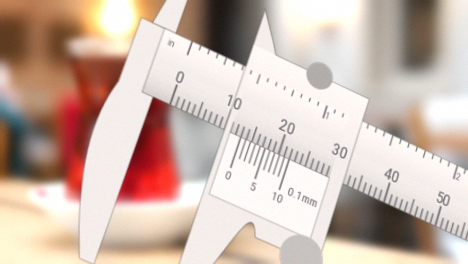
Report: 13.0 mm
